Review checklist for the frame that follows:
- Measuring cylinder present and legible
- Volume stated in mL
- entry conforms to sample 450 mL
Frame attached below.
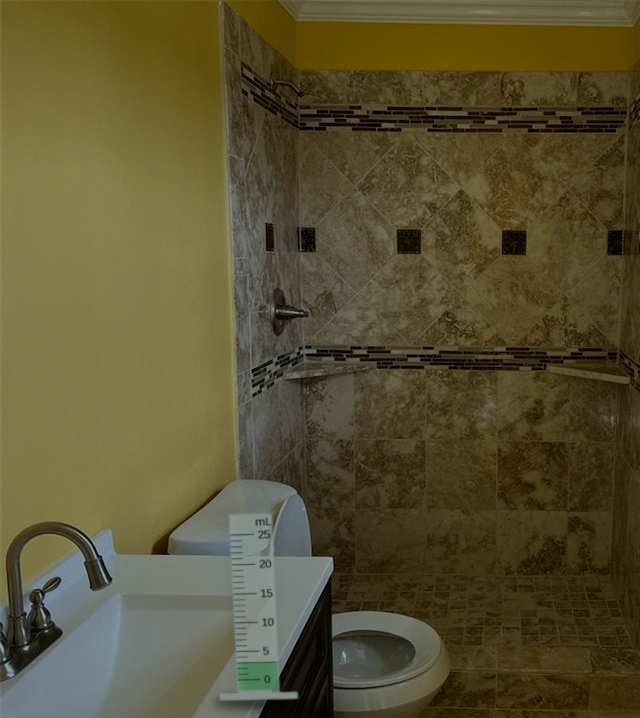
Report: 3 mL
